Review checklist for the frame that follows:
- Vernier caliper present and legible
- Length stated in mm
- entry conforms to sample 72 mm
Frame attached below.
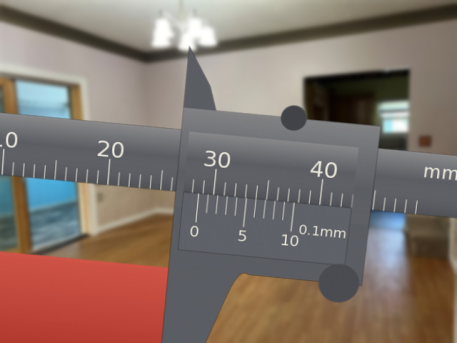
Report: 28.6 mm
